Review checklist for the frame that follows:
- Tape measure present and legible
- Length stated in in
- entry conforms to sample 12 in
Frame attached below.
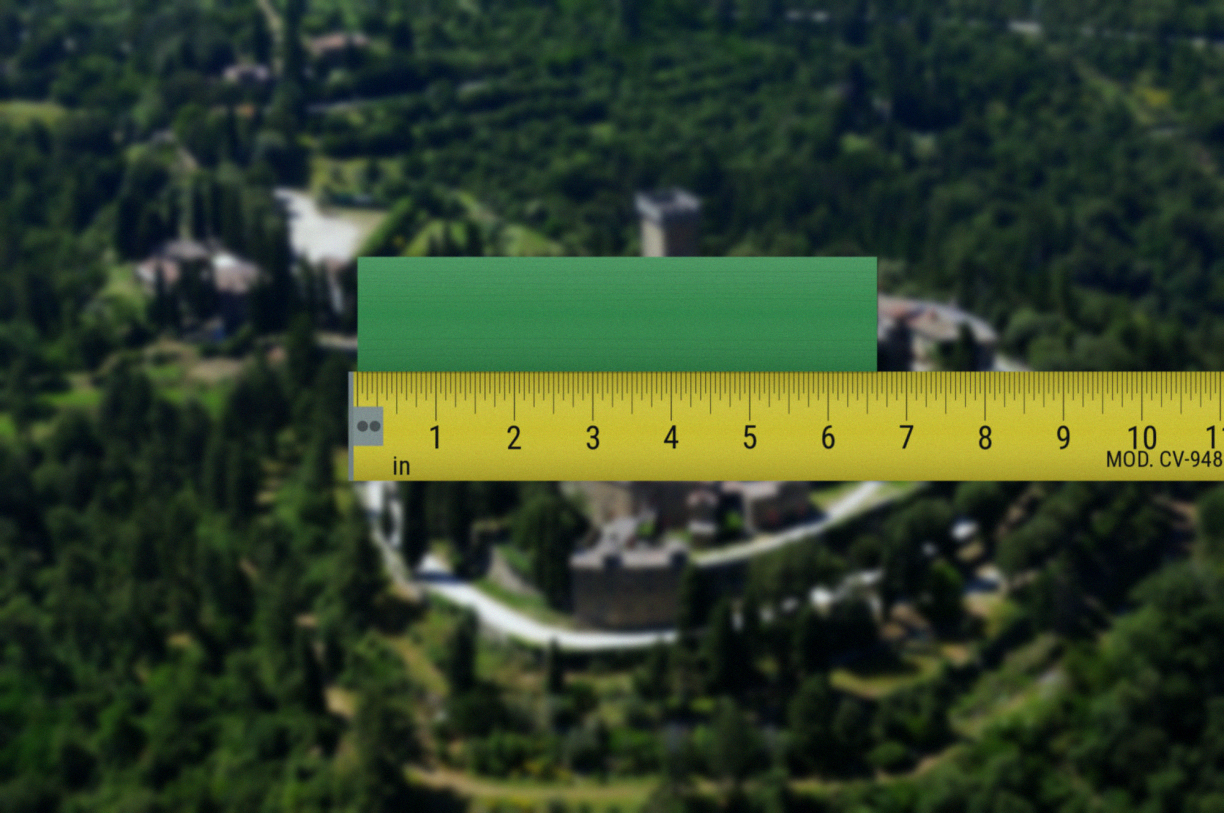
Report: 6.625 in
